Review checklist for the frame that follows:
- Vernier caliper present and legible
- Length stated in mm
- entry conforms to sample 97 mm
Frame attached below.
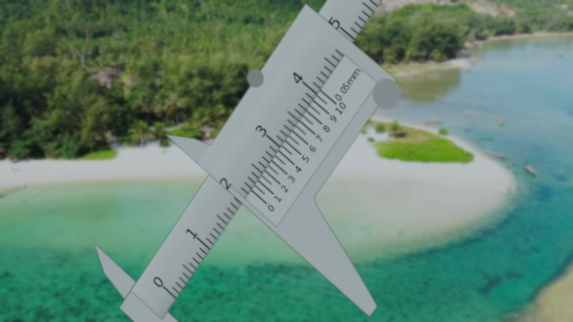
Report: 21.8 mm
